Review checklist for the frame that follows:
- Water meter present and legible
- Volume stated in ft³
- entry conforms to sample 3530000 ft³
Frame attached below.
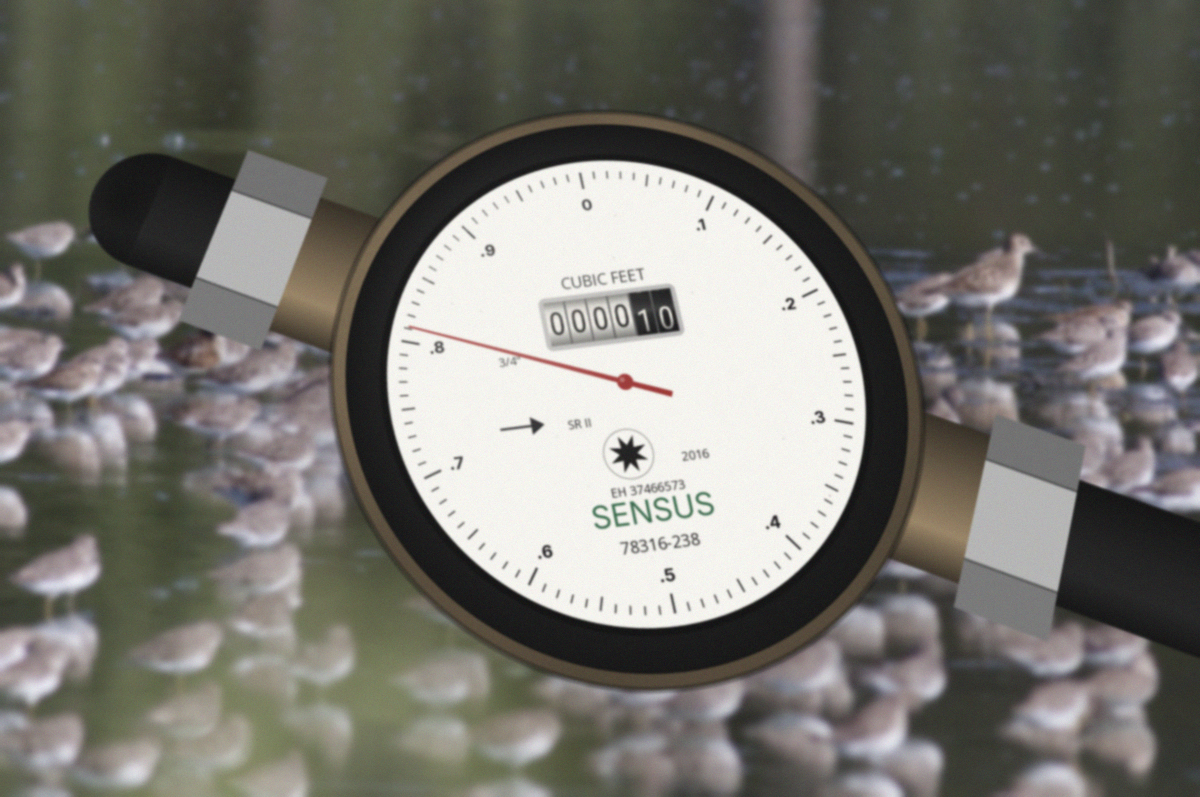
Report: 9.81 ft³
